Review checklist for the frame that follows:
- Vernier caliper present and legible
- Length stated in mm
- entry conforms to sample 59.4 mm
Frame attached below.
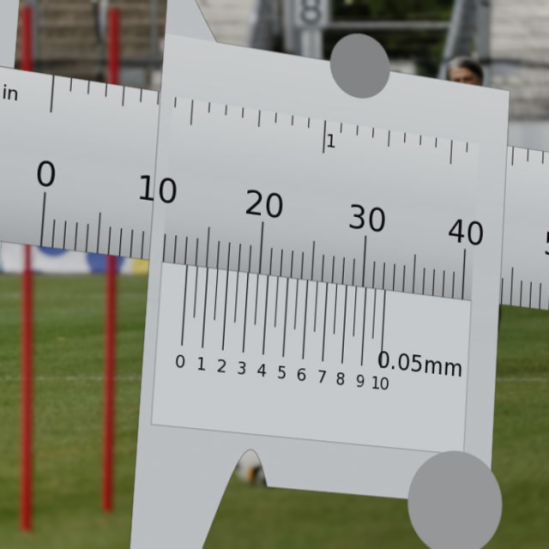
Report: 13.2 mm
